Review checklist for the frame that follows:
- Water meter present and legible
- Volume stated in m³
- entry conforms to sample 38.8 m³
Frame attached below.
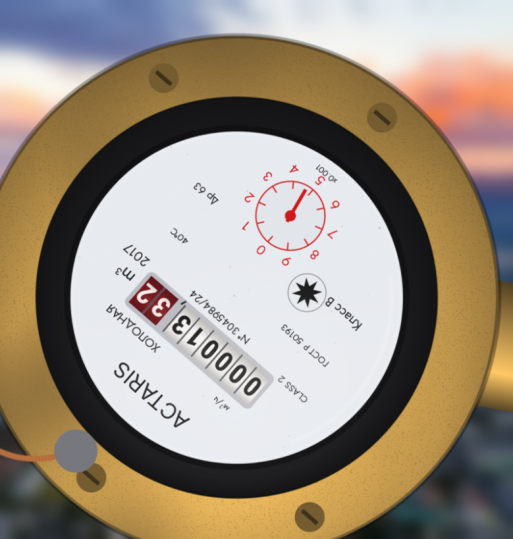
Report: 13.324 m³
